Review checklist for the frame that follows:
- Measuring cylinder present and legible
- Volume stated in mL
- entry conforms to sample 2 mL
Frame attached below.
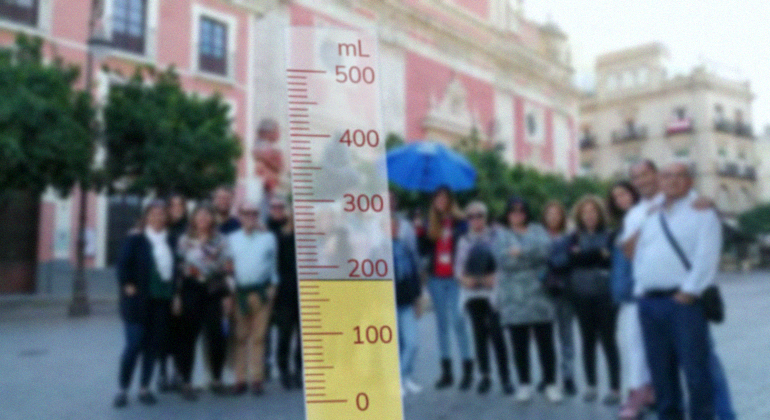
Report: 180 mL
